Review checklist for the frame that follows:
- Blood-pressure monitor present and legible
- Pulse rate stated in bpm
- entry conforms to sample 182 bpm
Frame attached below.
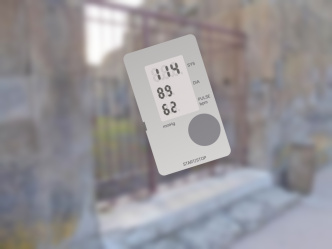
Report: 62 bpm
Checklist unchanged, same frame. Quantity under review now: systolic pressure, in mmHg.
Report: 114 mmHg
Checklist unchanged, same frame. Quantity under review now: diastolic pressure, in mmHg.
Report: 89 mmHg
